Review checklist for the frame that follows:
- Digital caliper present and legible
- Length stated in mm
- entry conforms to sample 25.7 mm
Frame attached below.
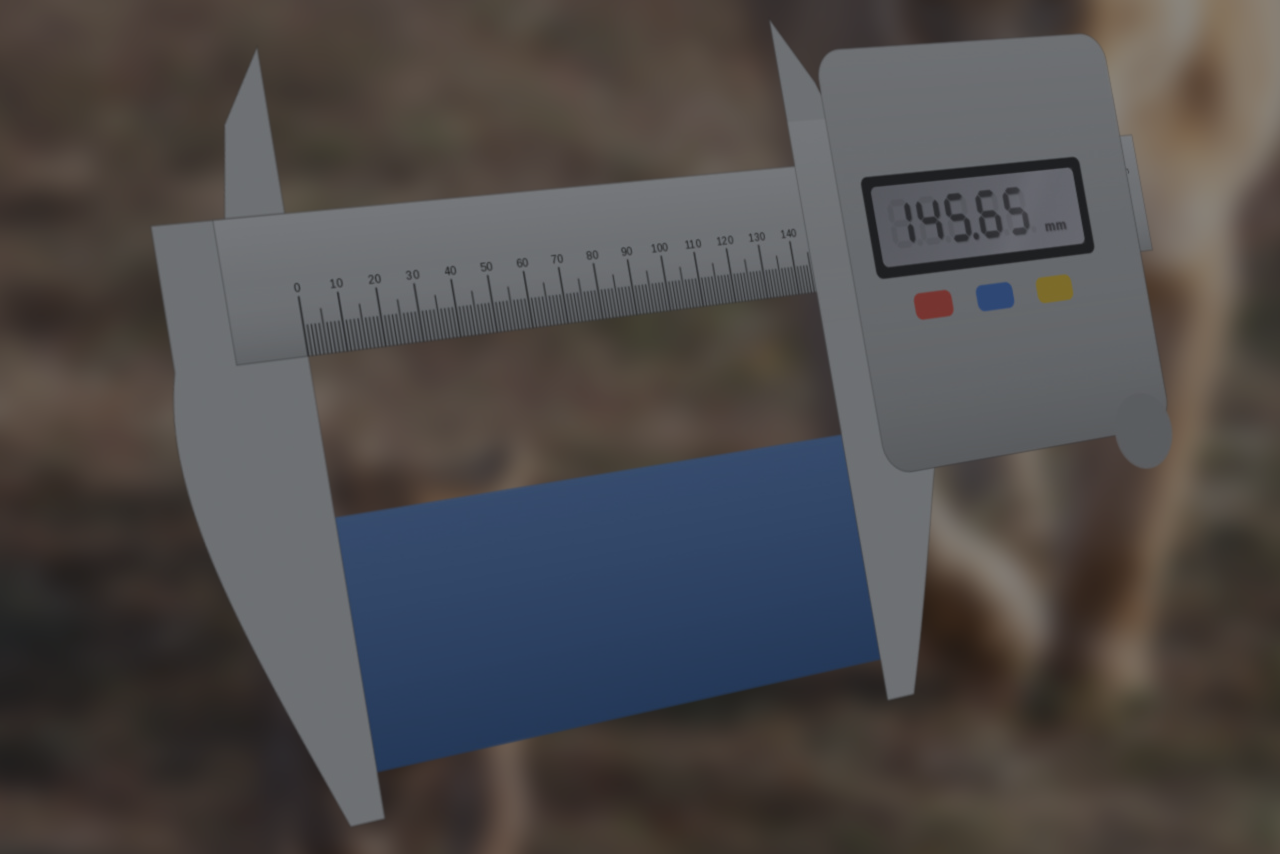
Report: 145.65 mm
